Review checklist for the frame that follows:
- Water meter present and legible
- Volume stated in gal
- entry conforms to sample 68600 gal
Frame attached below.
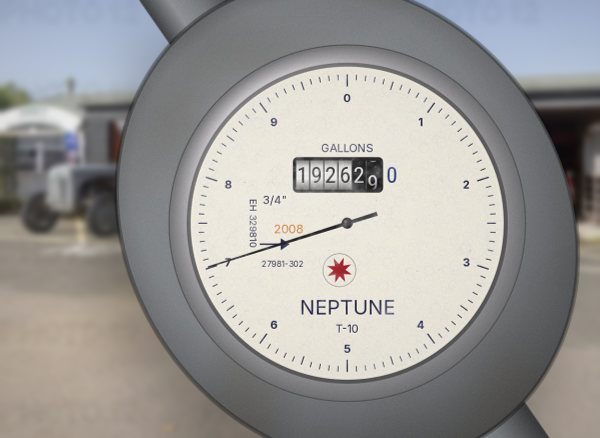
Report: 1926287.0 gal
